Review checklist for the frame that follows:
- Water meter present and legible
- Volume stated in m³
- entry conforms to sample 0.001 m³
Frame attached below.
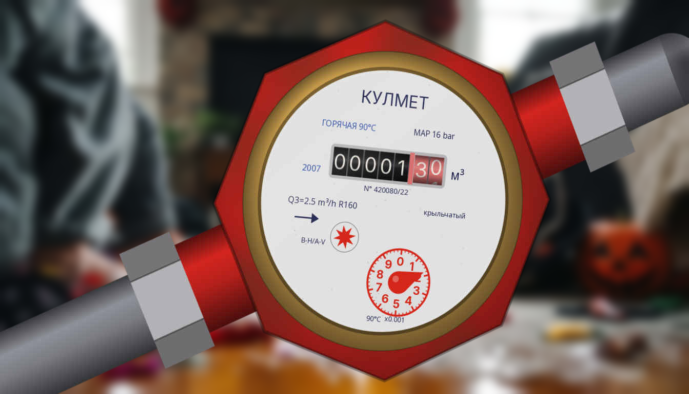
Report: 1.301 m³
